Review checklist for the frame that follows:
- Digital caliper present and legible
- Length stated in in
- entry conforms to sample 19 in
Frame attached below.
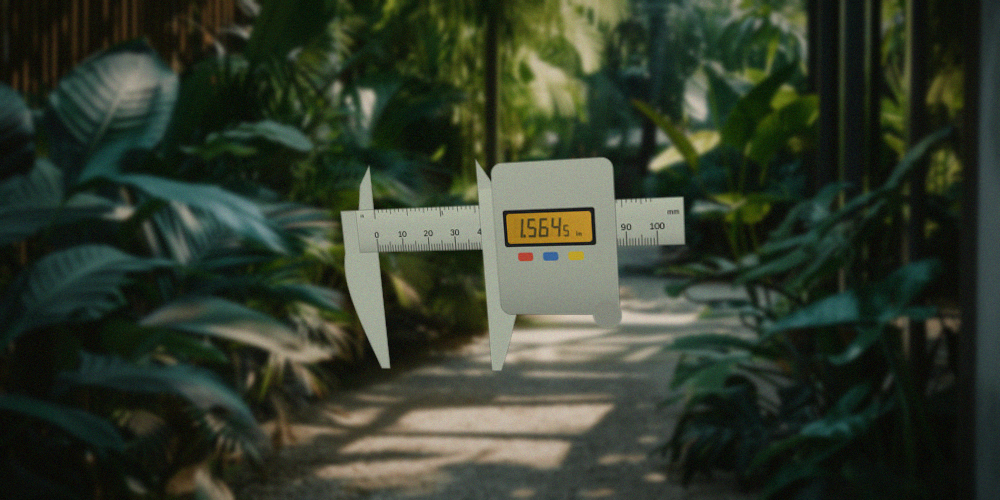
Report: 1.5645 in
